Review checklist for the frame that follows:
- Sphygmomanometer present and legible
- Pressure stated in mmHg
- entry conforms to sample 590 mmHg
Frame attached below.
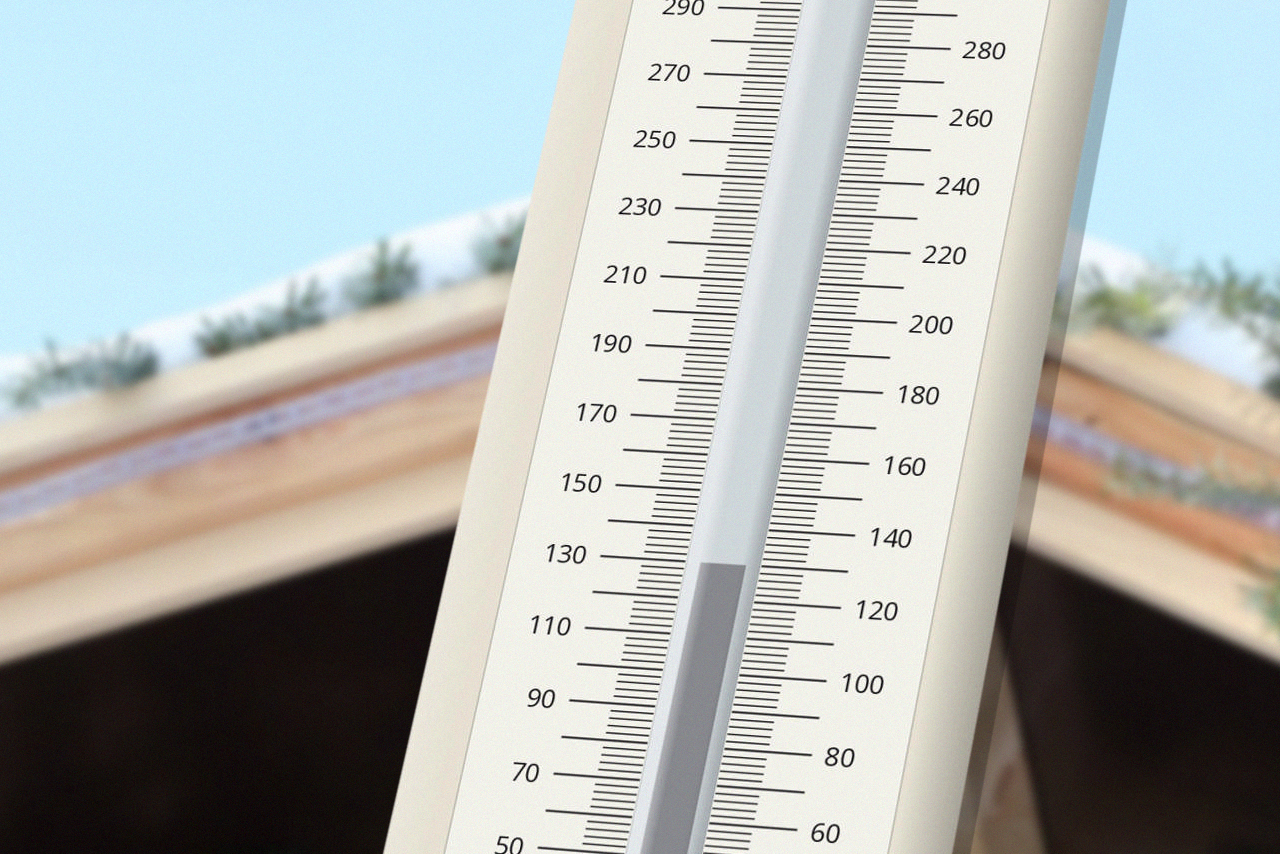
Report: 130 mmHg
